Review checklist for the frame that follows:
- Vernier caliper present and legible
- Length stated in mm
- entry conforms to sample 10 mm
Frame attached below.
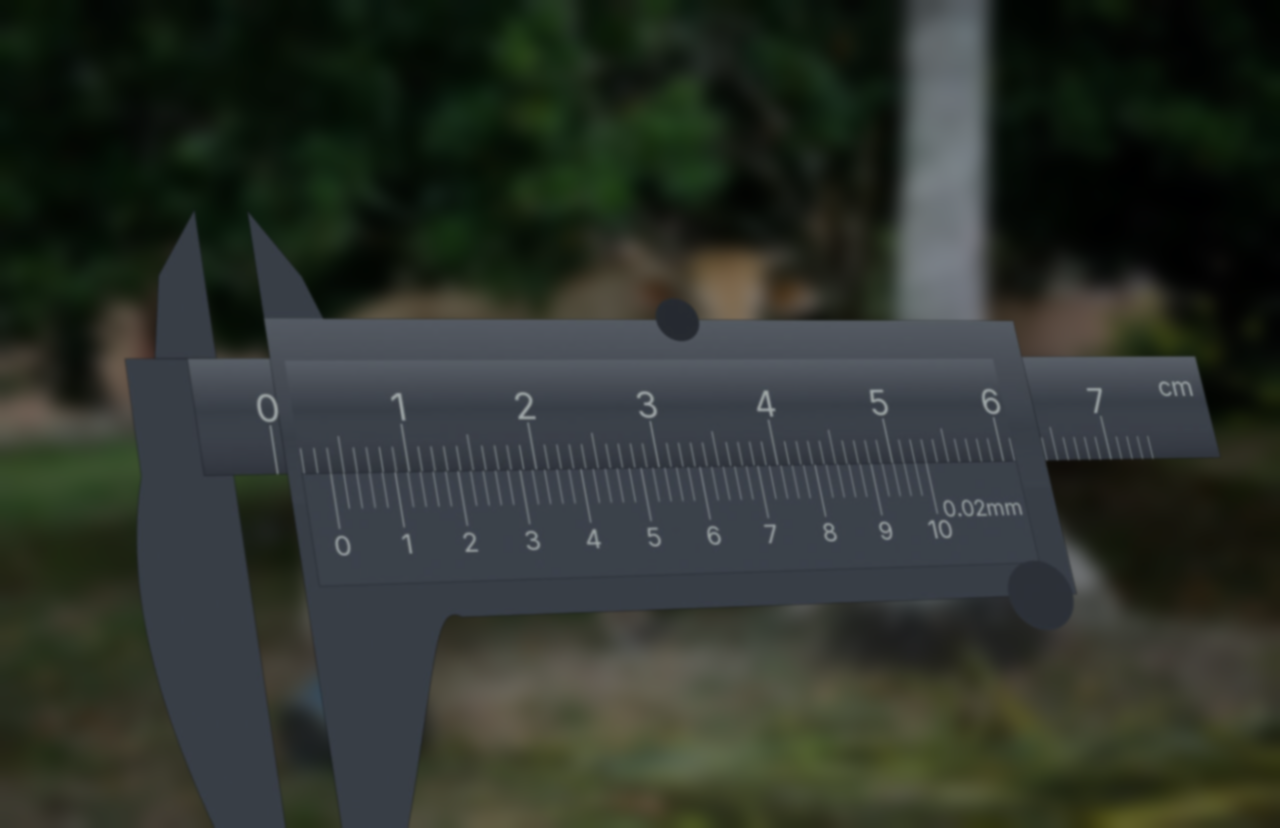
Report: 4.0 mm
